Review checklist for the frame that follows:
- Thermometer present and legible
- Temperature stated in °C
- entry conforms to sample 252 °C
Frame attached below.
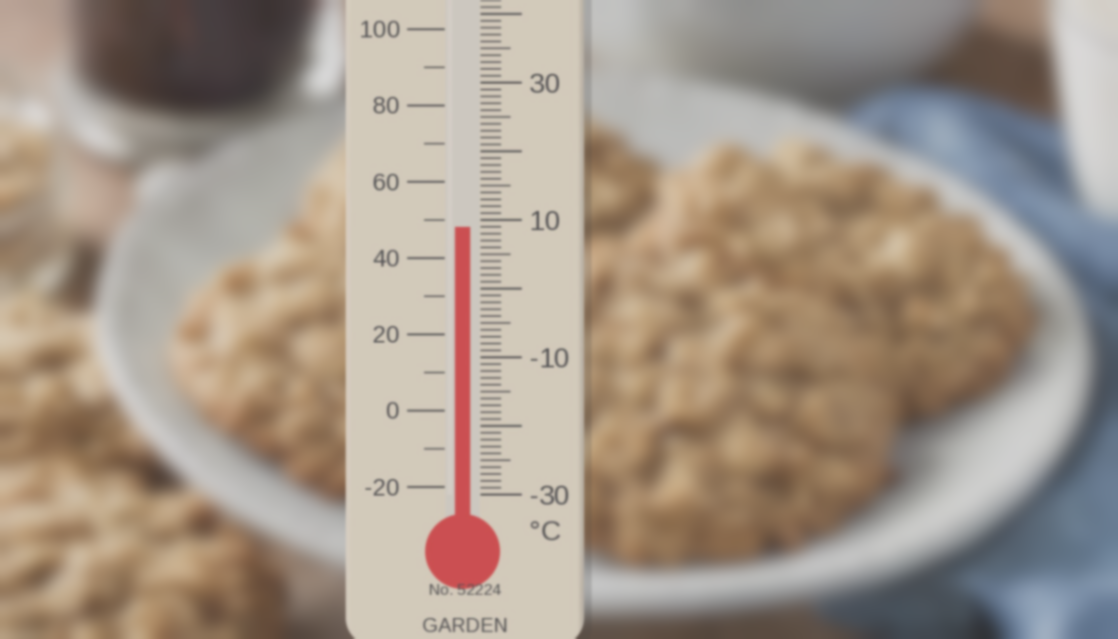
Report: 9 °C
